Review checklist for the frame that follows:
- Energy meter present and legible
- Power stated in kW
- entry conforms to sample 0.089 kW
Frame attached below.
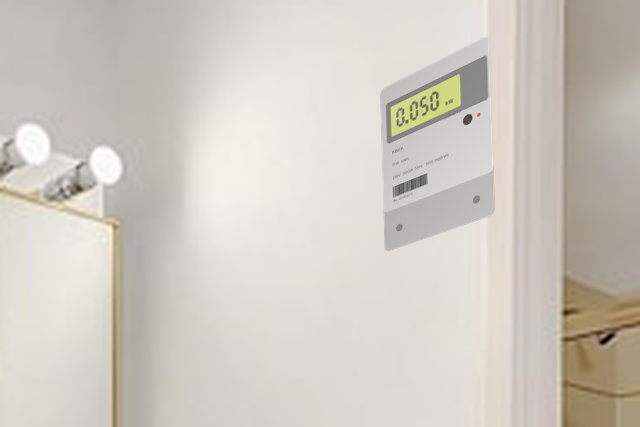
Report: 0.050 kW
